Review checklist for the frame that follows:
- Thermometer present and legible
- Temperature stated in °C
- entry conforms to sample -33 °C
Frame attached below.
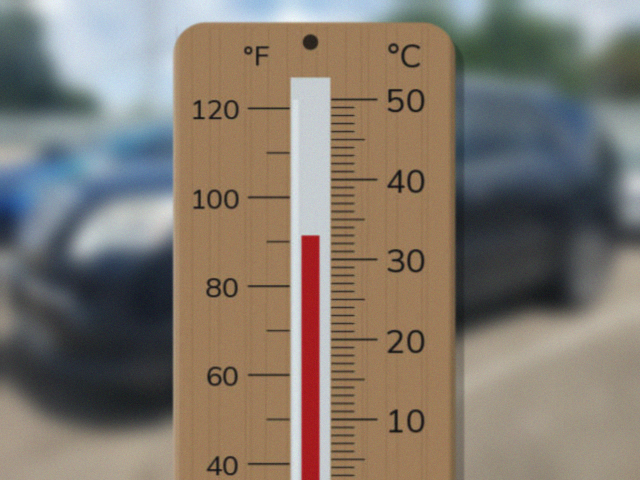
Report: 33 °C
